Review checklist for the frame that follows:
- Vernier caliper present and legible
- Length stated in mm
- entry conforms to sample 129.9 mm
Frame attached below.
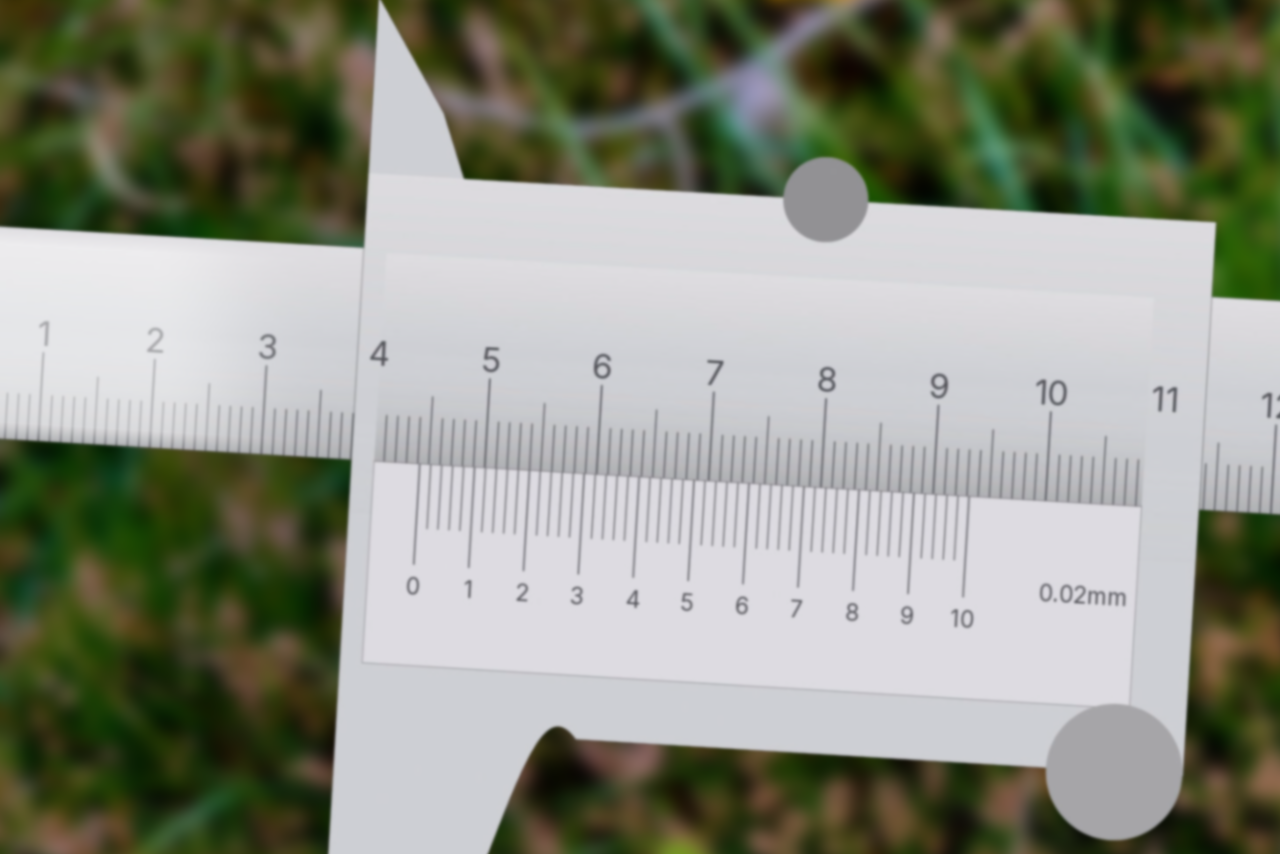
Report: 44.2 mm
